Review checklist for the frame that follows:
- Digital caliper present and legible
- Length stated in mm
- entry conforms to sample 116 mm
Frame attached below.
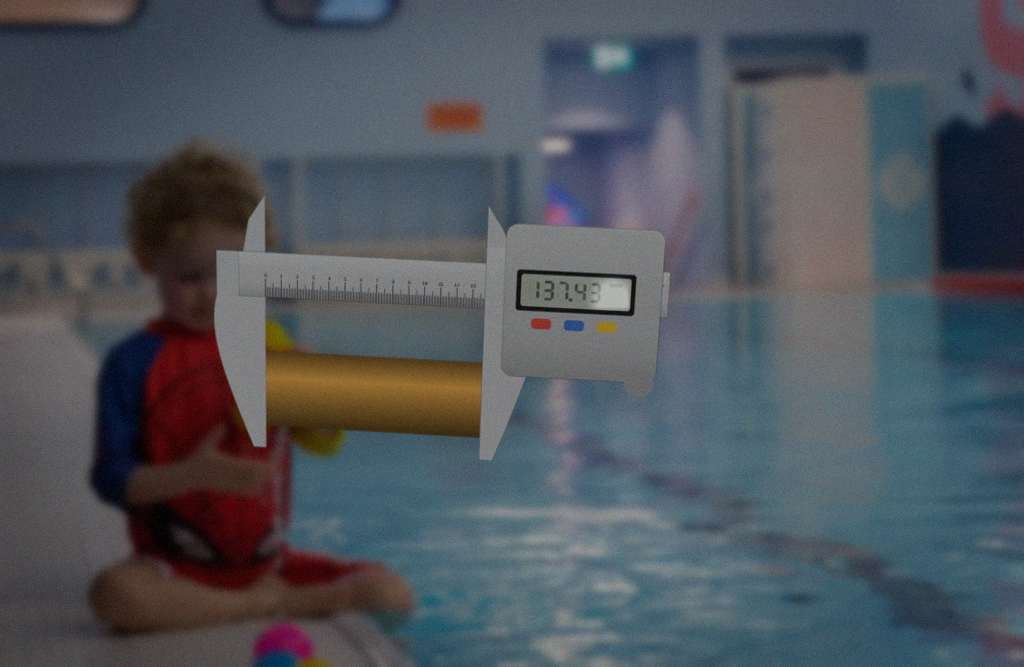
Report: 137.43 mm
